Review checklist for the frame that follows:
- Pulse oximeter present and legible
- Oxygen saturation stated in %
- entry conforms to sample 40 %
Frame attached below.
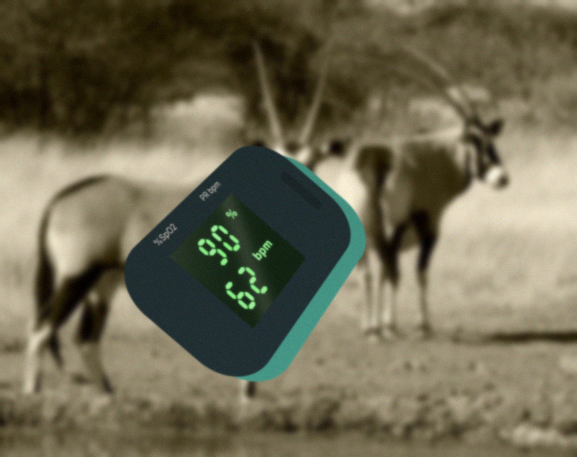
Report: 90 %
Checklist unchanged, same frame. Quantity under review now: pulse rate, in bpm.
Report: 62 bpm
